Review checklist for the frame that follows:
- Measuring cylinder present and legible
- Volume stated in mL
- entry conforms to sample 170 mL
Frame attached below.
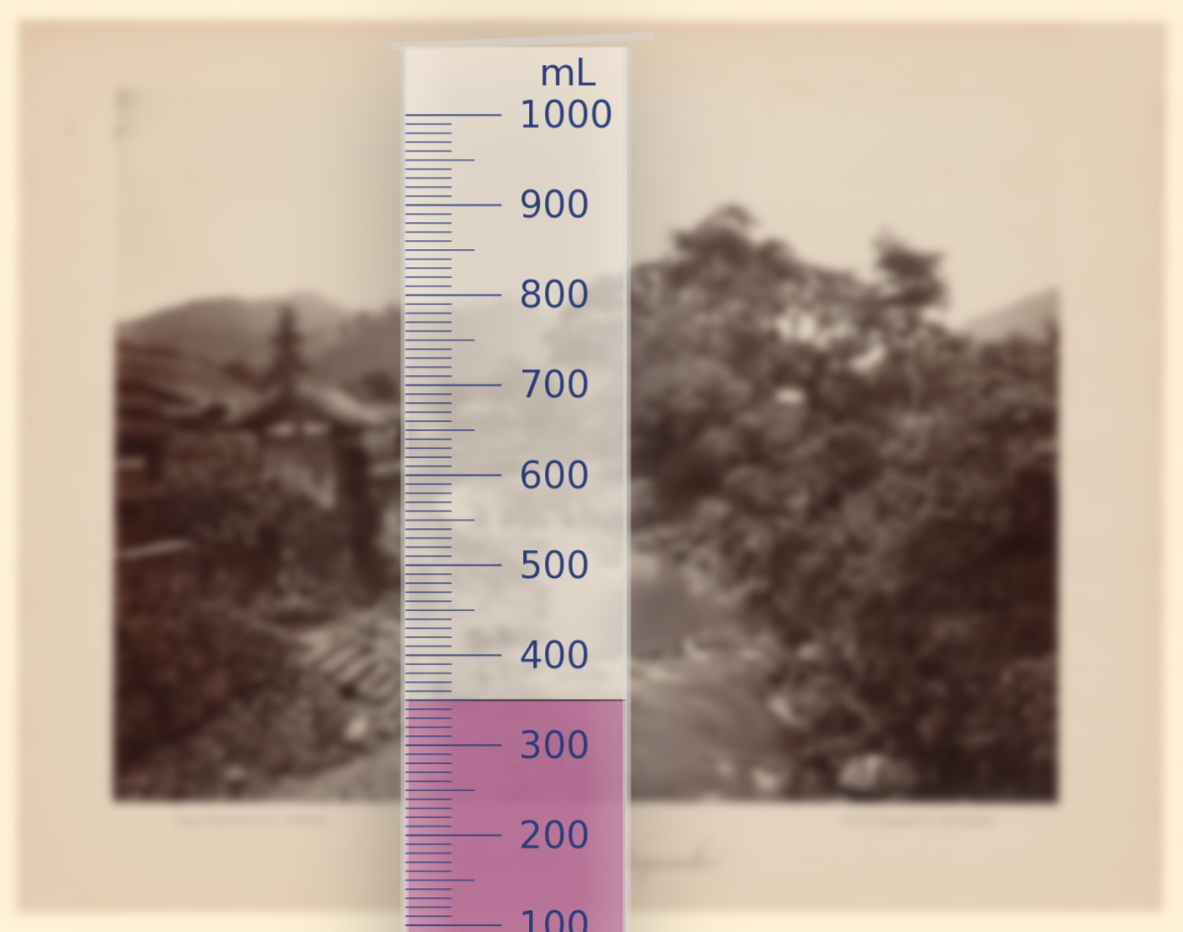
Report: 350 mL
